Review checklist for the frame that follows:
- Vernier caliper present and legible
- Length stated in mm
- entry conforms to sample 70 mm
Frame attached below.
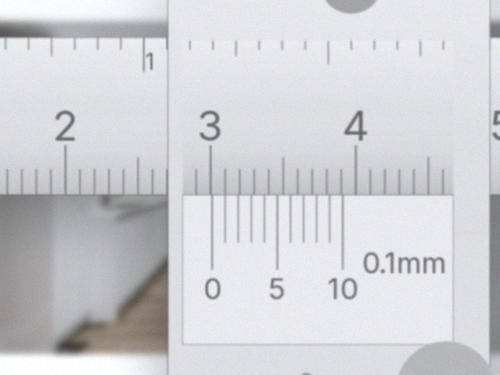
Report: 30.1 mm
